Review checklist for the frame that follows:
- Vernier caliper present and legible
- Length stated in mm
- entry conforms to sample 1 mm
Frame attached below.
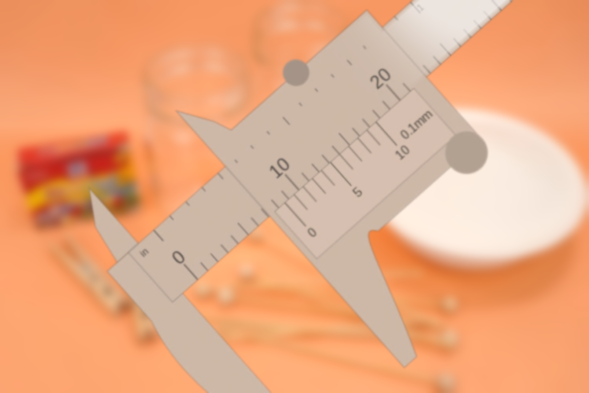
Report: 8.6 mm
